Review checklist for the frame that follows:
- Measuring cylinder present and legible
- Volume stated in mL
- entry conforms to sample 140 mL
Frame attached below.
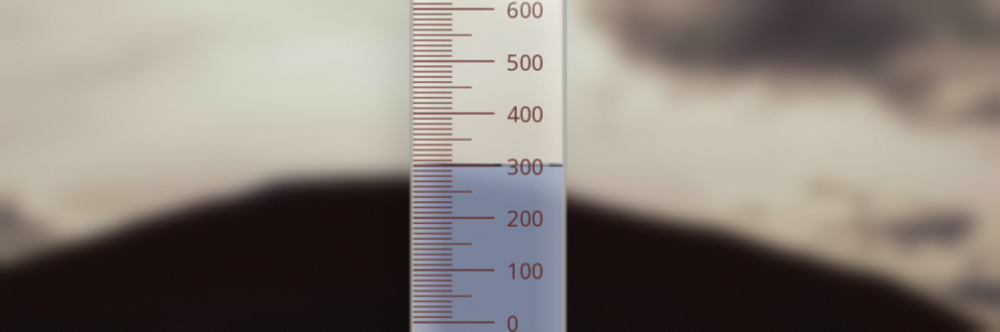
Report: 300 mL
